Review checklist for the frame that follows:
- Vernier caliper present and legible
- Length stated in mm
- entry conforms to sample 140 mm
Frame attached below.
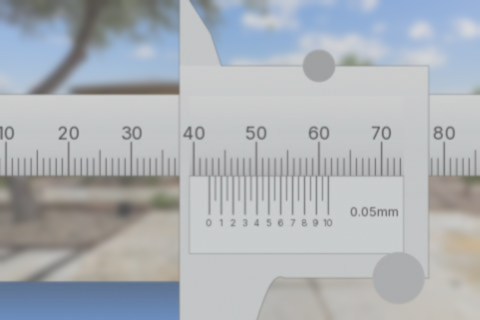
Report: 42.5 mm
